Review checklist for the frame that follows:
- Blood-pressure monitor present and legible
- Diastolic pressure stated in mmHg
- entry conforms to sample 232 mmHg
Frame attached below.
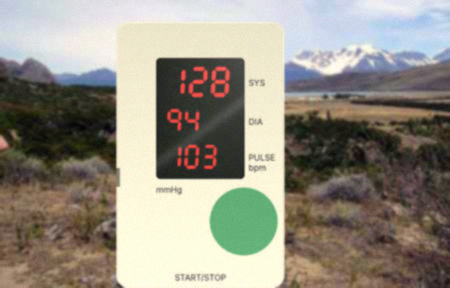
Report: 94 mmHg
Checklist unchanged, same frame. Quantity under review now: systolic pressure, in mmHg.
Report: 128 mmHg
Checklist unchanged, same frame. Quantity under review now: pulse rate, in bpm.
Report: 103 bpm
